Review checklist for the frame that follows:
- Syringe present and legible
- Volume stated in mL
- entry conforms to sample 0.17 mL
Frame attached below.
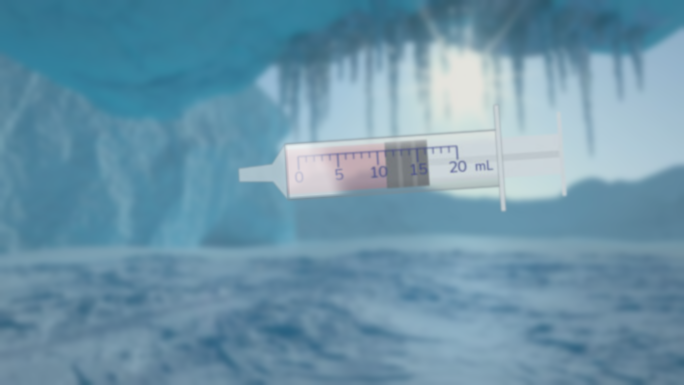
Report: 11 mL
